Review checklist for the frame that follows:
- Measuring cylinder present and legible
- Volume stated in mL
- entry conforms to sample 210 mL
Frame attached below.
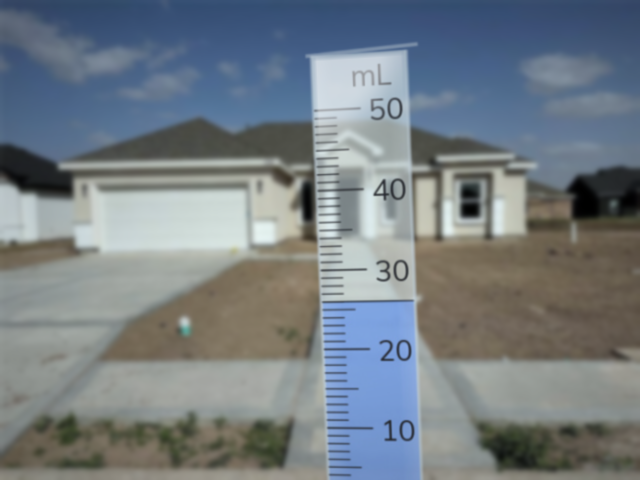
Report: 26 mL
